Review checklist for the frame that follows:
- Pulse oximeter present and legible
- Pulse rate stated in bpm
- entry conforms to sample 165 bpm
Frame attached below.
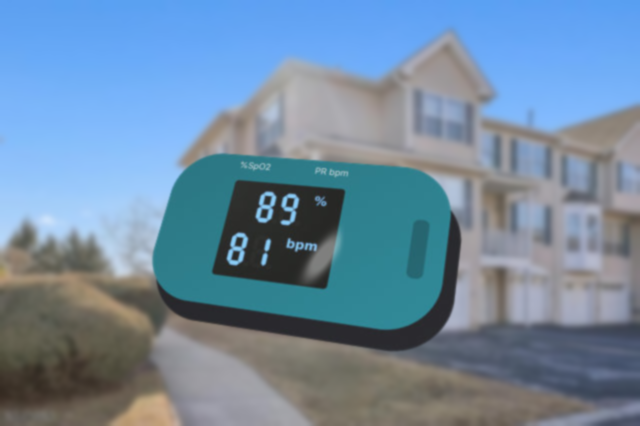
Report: 81 bpm
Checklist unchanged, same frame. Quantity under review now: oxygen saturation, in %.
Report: 89 %
